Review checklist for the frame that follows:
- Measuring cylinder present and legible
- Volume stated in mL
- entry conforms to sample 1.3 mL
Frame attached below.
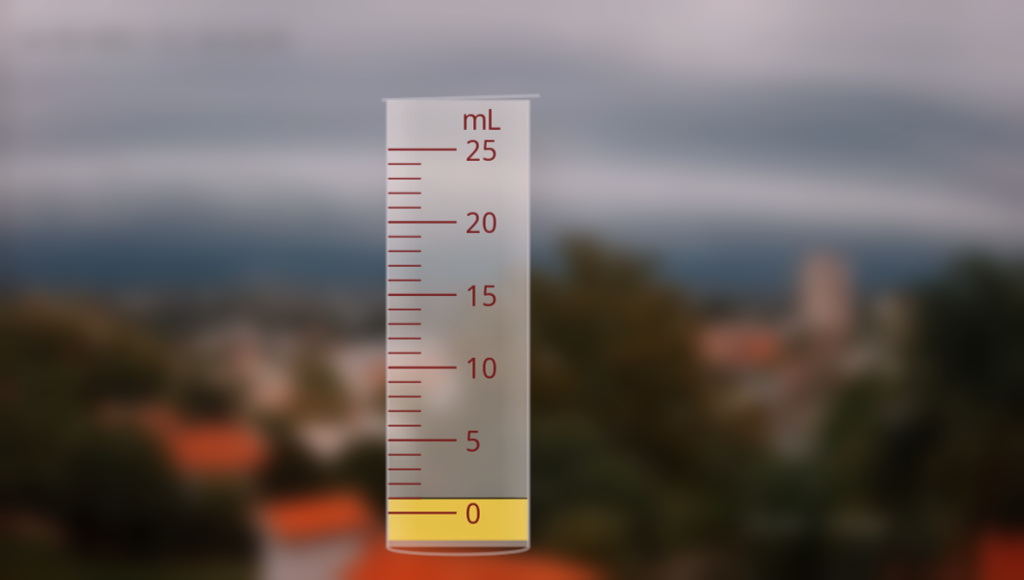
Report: 1 mL
